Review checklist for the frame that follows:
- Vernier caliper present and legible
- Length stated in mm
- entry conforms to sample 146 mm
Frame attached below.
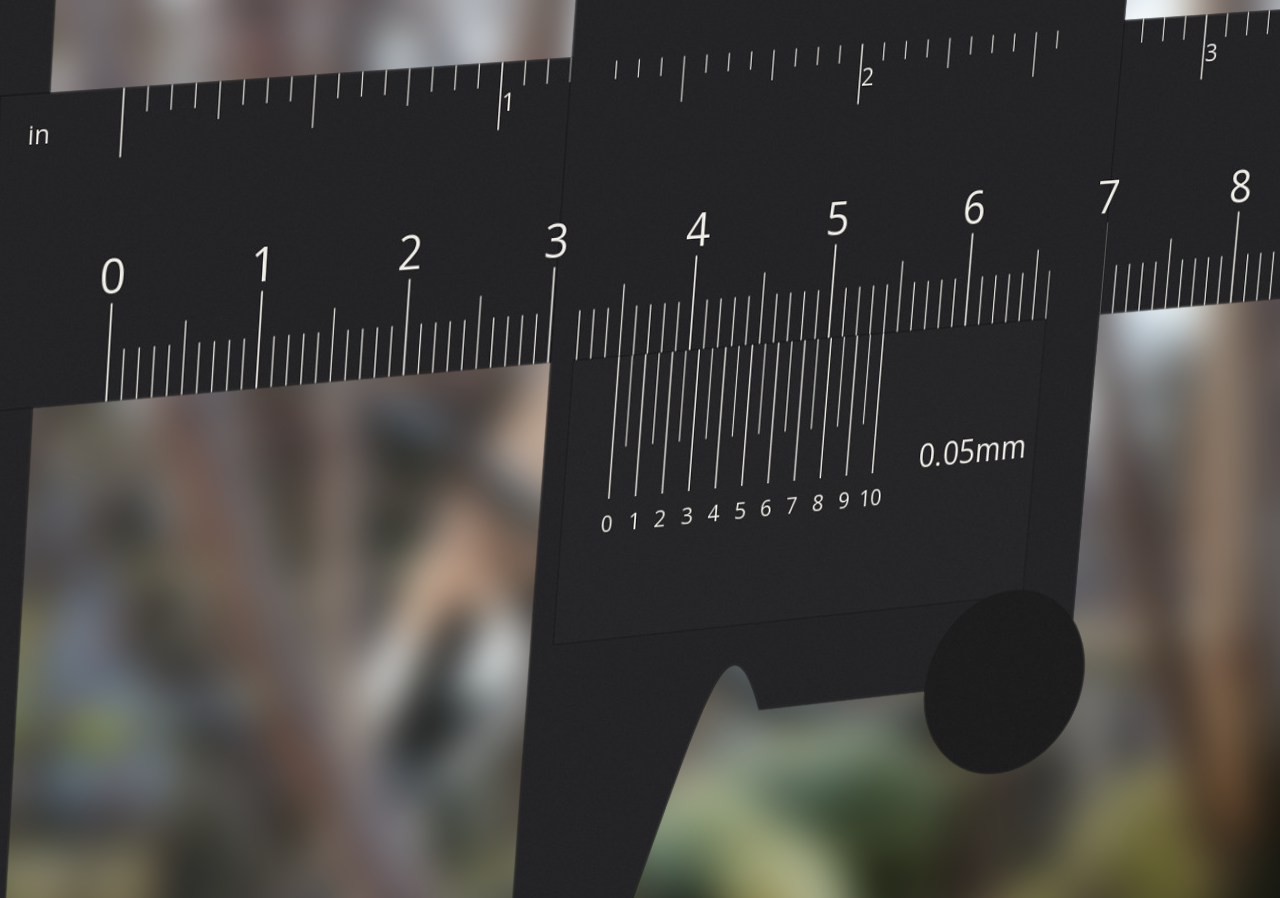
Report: 35.0 mm
